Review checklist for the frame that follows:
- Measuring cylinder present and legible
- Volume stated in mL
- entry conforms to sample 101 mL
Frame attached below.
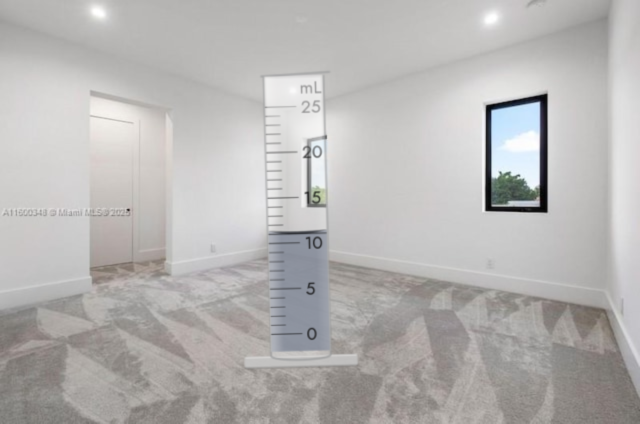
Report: 11 mL
